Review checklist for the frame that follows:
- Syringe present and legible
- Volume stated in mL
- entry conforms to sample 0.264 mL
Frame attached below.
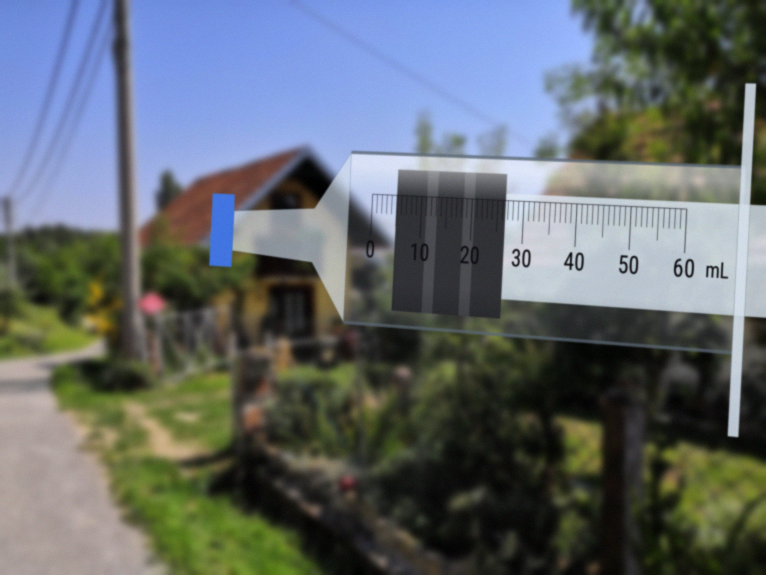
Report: 5 mL
